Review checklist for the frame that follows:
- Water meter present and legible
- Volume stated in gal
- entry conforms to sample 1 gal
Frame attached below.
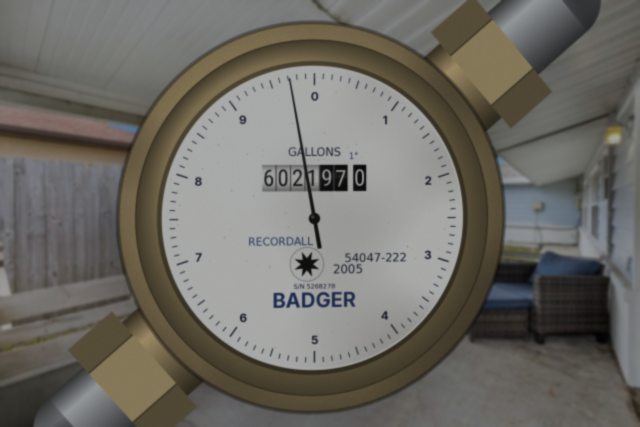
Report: 6021969.7 gal
